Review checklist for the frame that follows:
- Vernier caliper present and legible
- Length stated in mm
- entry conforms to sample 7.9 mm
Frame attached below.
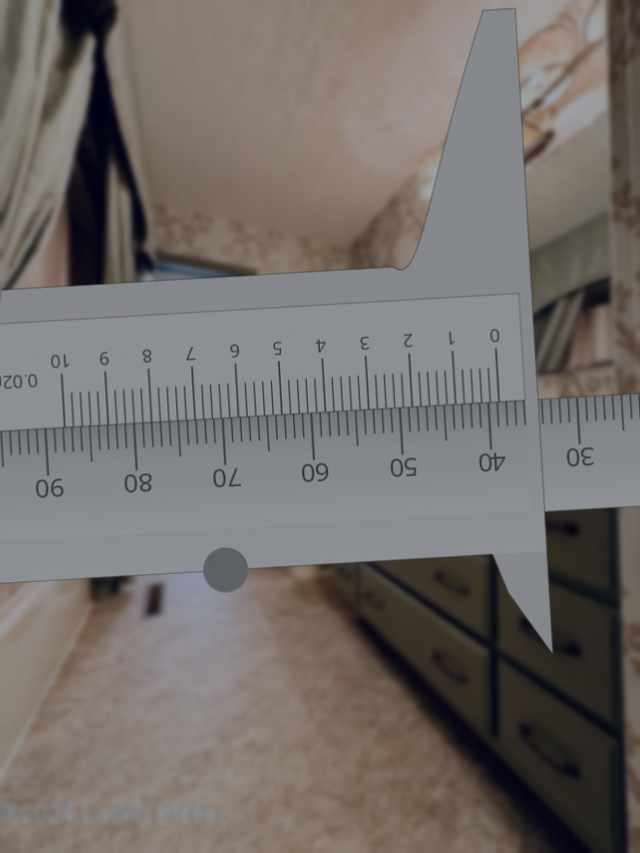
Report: 38.8 mm
